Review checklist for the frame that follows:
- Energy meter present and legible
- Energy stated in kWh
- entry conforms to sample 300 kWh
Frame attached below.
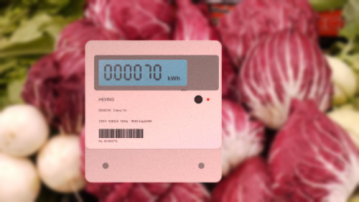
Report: 70 kWh
